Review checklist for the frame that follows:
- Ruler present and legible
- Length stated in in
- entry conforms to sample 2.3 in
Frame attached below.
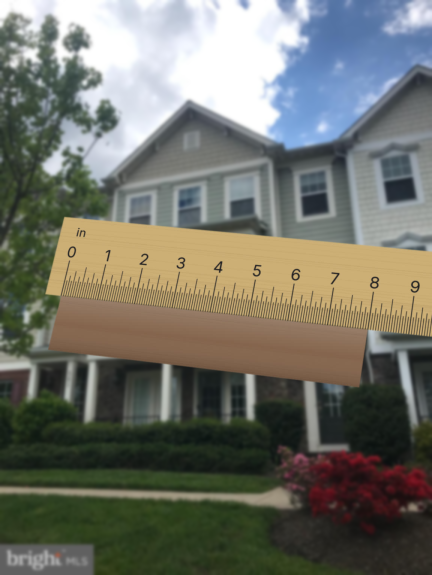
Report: 8 in
